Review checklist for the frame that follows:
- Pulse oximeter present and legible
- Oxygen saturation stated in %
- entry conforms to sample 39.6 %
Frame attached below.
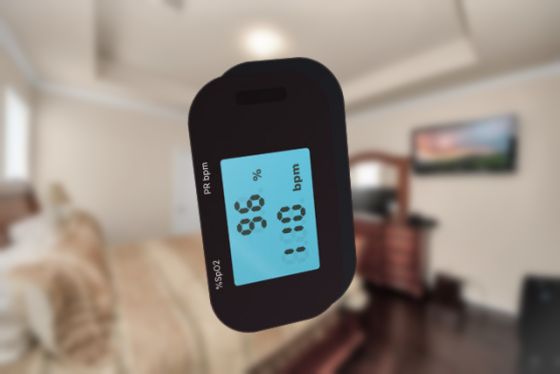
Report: 96 %
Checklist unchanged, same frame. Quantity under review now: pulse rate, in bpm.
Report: 110 bpm
